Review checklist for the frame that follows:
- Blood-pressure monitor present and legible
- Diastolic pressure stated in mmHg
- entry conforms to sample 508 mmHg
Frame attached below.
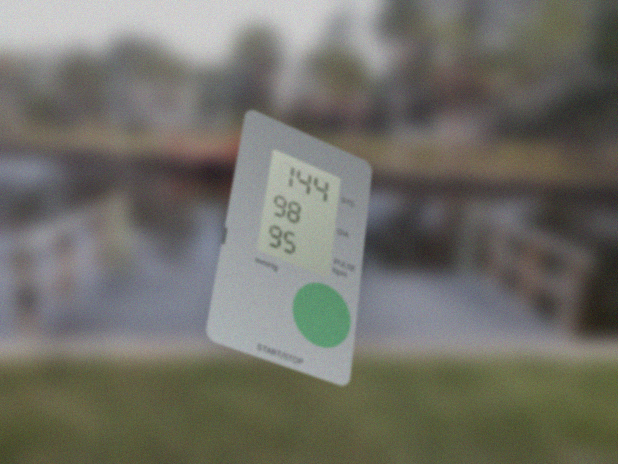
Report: 98 mmHg
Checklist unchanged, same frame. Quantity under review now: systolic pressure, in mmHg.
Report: 144 mmHg
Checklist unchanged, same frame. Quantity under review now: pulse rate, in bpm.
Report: 95 bpm
